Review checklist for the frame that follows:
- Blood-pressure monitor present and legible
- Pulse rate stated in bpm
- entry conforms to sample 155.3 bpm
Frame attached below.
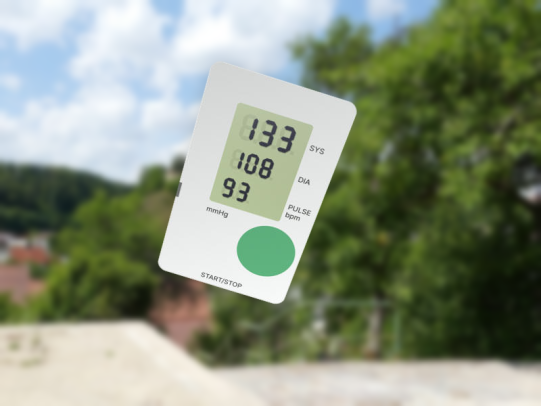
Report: 93 bpm
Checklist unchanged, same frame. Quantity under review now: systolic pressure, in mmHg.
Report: 133 mmHg
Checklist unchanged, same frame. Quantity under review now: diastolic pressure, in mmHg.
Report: 108 mmHg
